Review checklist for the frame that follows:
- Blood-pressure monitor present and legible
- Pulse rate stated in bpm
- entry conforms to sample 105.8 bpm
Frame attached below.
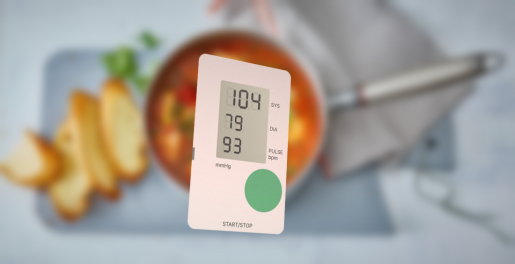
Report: 93 bpm
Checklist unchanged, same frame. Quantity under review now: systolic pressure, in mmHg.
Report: 104 mmHg
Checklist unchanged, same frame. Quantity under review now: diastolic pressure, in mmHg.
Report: 79 mmHg
